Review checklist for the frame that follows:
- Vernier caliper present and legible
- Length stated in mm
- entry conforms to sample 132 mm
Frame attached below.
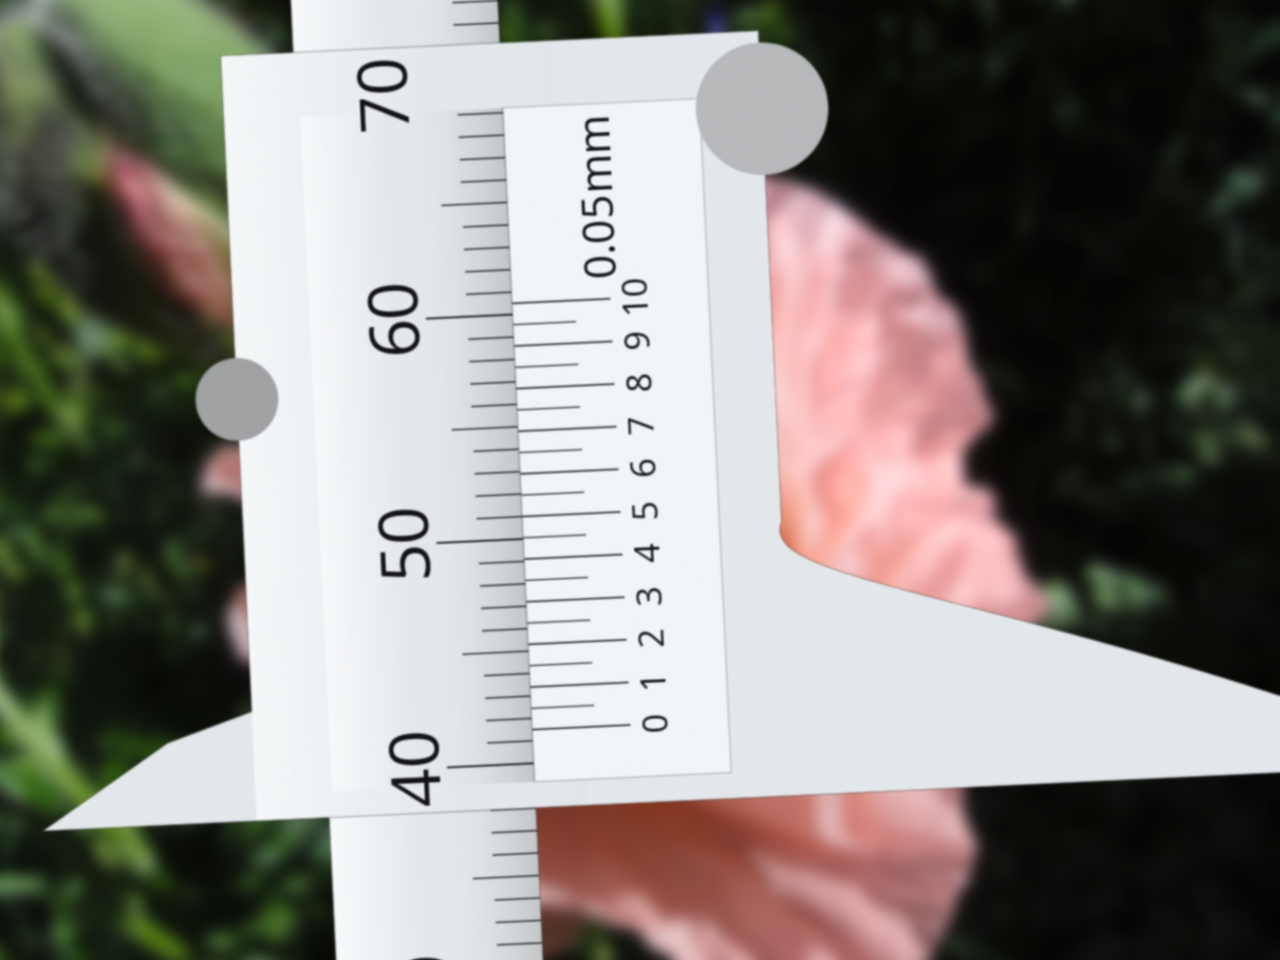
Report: 41.5 mm
